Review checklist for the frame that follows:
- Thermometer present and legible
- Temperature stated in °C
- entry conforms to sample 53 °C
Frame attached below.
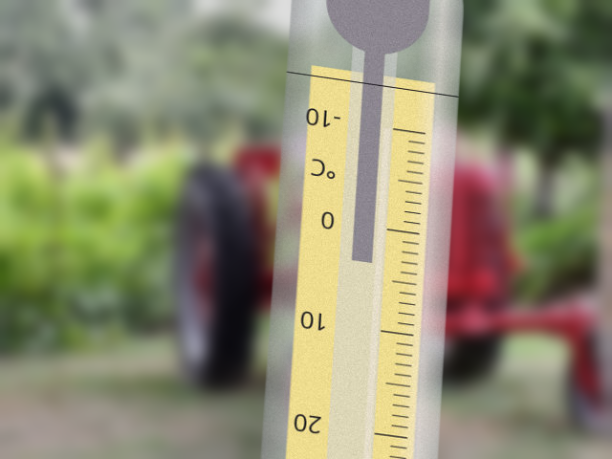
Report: 3.5 °C
